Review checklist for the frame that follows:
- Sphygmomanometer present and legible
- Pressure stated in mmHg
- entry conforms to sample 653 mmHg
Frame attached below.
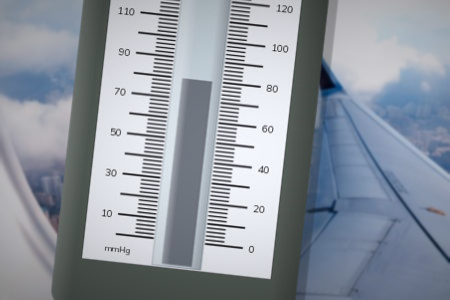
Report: 80 mmHg
